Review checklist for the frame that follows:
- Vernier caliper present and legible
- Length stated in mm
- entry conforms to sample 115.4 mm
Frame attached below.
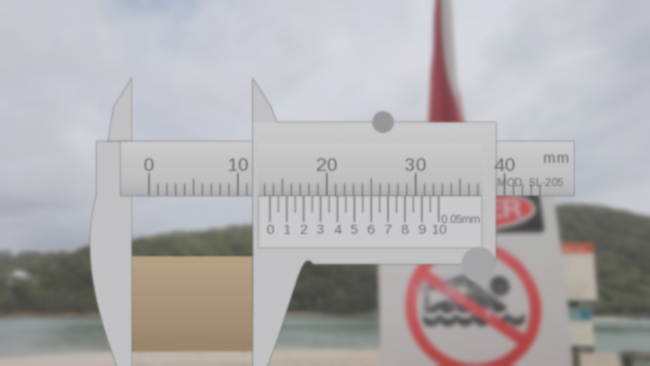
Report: 13.6 mm
